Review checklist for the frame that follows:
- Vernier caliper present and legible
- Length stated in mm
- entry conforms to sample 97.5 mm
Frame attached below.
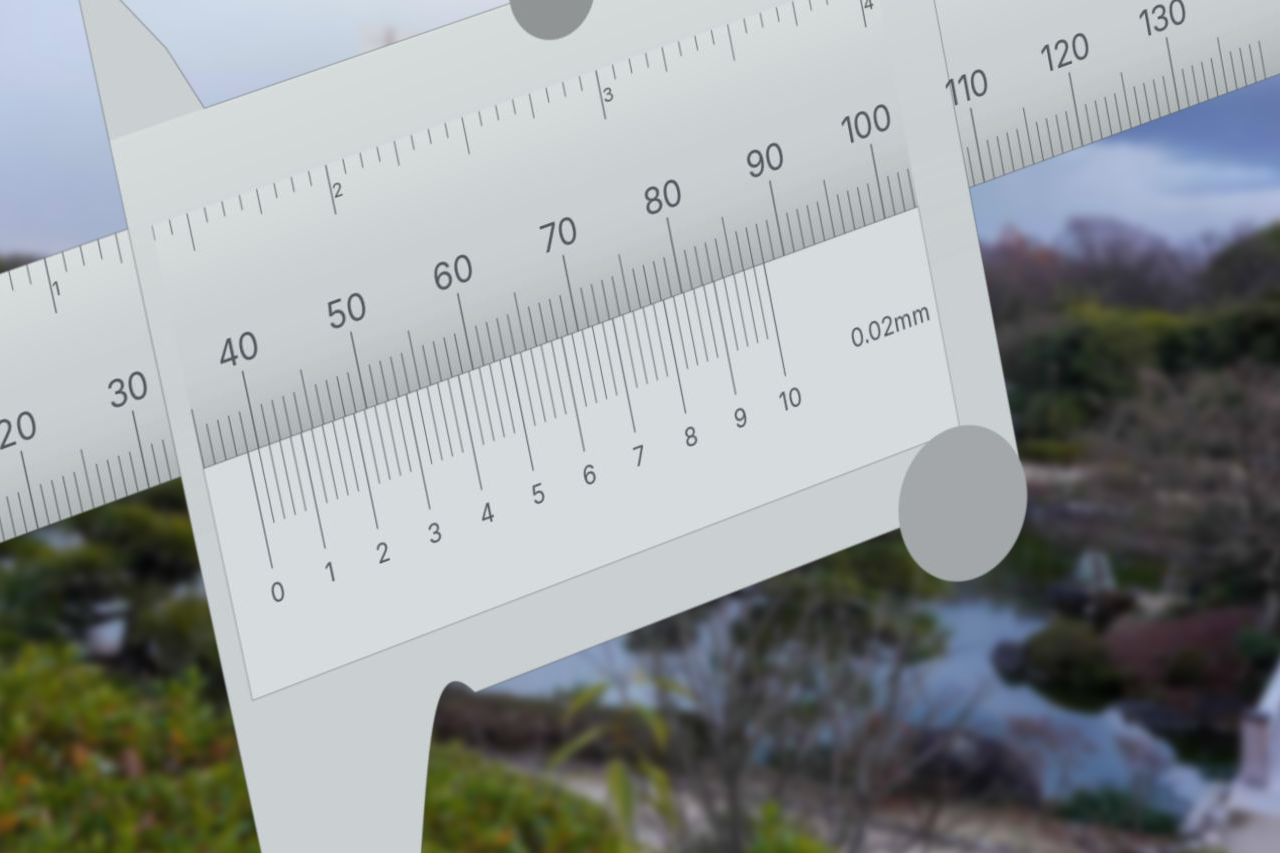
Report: 39.0 mm
